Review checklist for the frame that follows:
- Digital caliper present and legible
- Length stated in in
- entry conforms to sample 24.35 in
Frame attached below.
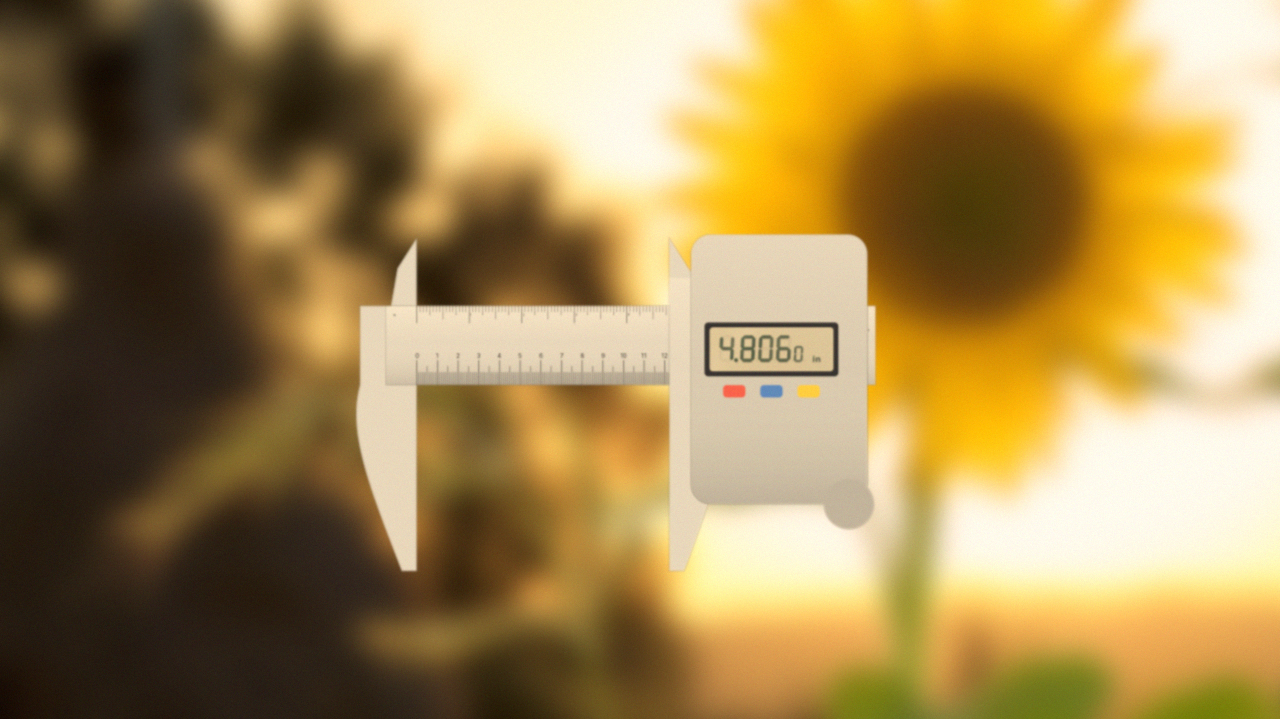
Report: 4.8060 in
